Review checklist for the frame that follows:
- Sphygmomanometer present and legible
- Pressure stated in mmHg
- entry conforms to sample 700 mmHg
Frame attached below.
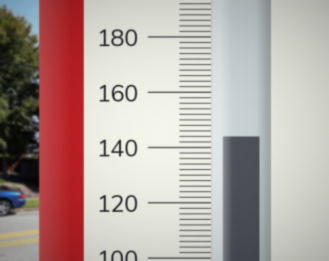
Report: 144 mmHg
